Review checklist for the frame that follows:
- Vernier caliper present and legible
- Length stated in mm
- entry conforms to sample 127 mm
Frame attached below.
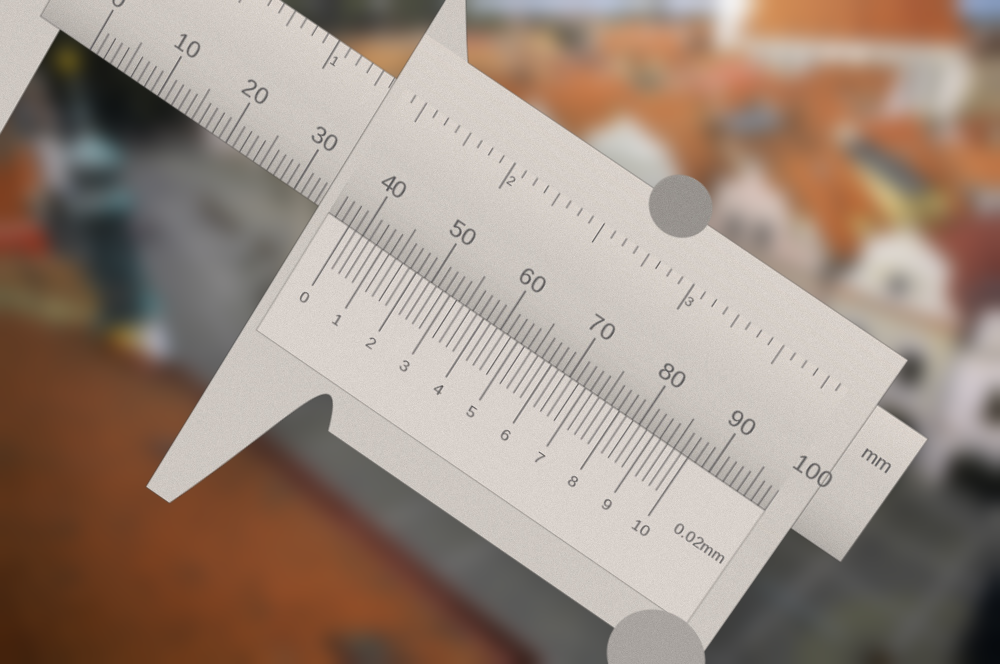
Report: 38.0 mm
